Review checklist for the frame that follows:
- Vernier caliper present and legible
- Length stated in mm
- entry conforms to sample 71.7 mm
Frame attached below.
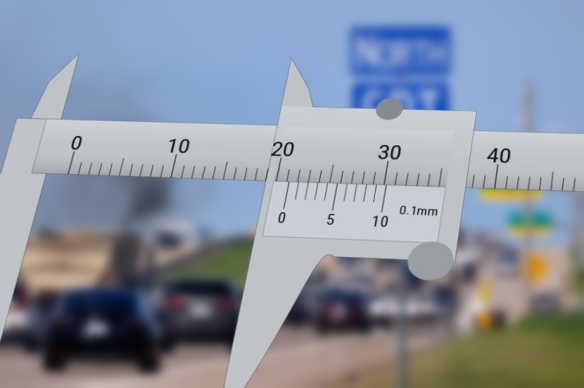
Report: 21.2 mm
